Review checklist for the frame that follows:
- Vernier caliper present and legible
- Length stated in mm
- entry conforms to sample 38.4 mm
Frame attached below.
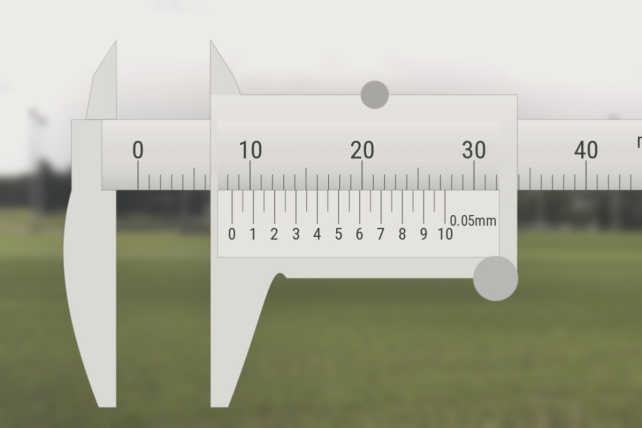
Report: 8.4 mm
